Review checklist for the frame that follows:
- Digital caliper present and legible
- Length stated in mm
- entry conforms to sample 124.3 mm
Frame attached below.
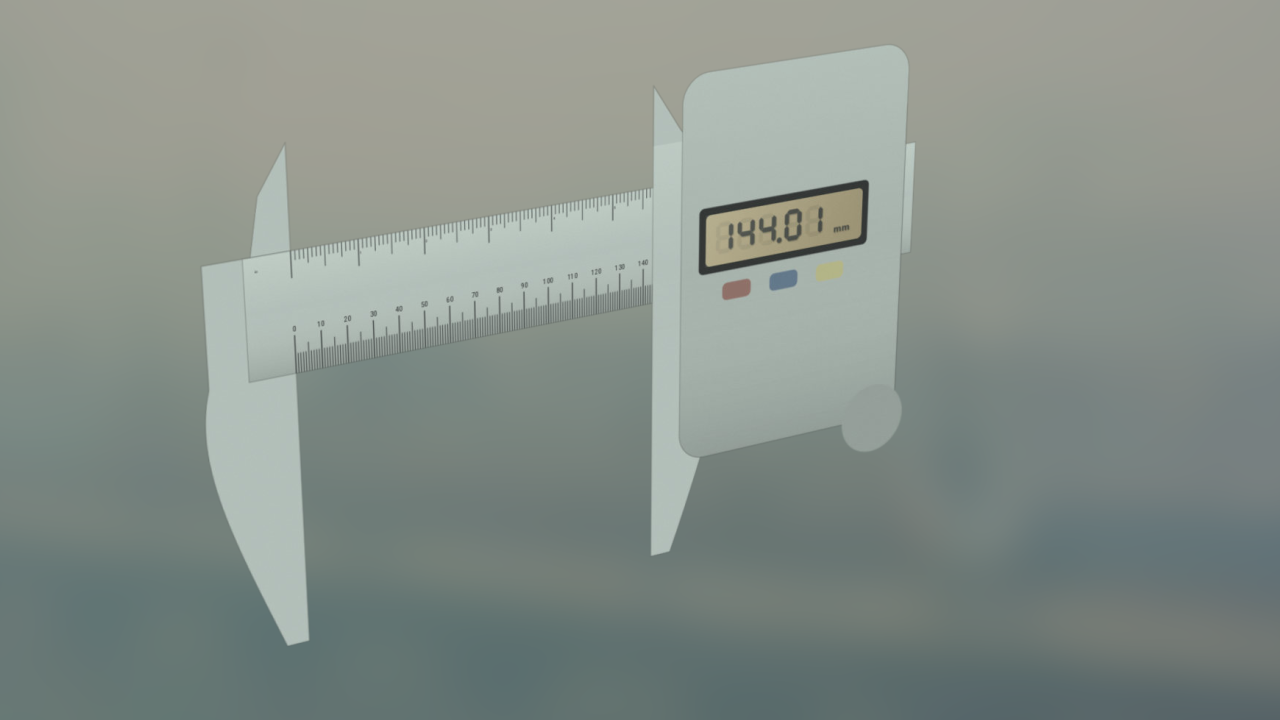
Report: 144.01 mm
